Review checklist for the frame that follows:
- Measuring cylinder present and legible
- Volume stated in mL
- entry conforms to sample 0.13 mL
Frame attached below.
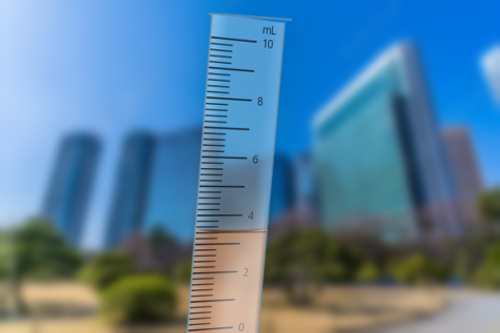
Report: 3.4 mL
